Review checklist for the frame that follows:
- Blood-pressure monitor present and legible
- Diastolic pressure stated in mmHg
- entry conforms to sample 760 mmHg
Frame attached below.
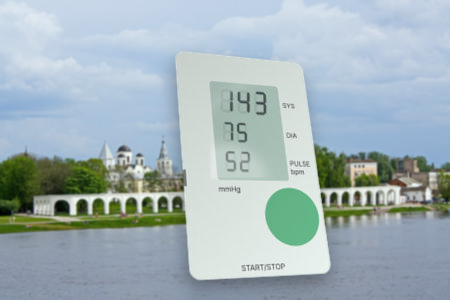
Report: 75 mmHg
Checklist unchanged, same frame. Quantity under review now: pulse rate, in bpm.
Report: 52 bpm
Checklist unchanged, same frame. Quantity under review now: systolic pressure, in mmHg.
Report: 143 mmHg
